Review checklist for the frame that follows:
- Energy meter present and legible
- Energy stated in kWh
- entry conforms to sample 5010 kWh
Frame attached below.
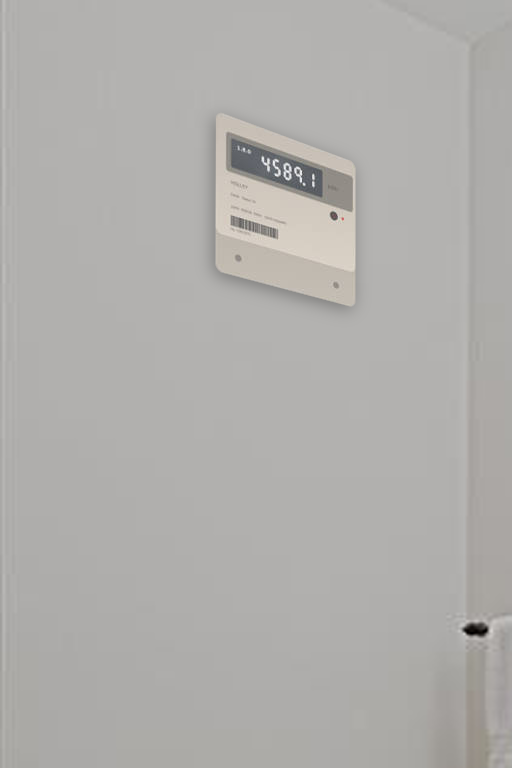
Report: 4589.1 kWh
